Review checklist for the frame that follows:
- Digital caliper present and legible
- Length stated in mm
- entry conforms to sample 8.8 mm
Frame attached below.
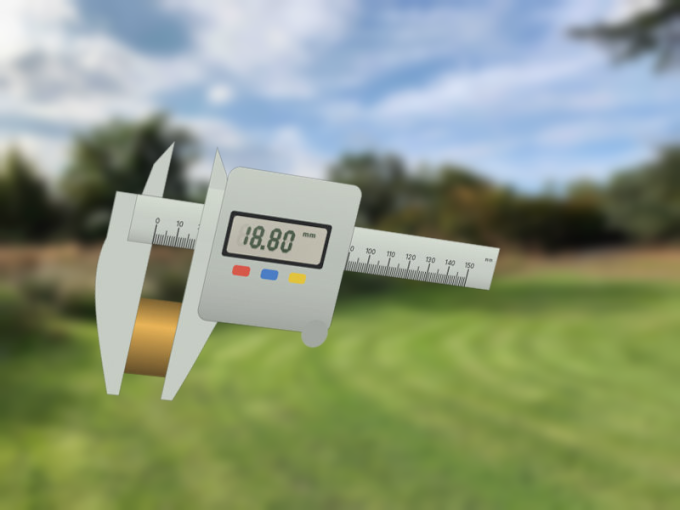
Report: 18.80 mm
